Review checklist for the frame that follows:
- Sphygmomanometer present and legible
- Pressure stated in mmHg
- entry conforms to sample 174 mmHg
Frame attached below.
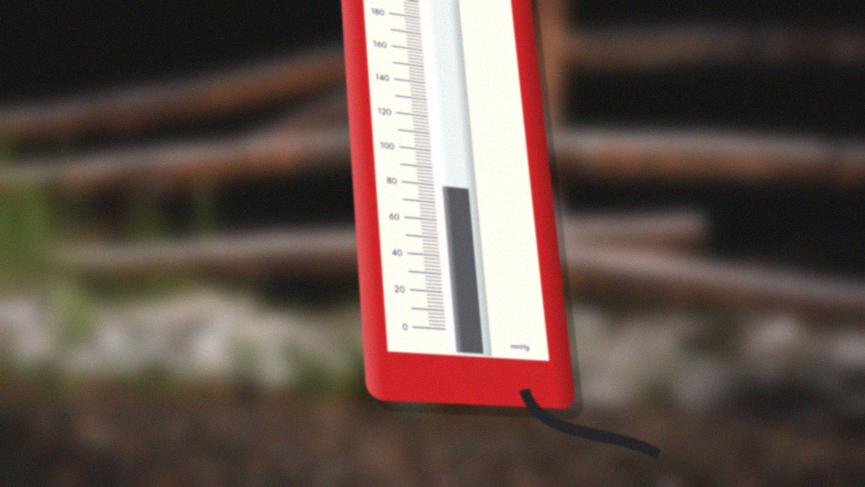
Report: 80 mmHg
